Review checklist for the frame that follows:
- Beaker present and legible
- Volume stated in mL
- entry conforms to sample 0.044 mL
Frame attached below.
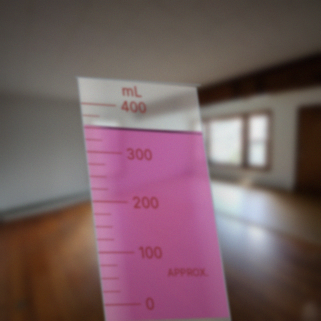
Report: 350 mL
